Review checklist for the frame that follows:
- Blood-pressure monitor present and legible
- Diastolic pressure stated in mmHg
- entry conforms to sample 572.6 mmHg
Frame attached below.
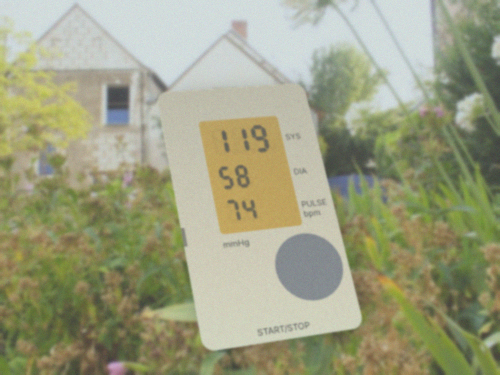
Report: 58 mmHg
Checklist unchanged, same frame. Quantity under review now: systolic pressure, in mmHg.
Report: 119 mmHg
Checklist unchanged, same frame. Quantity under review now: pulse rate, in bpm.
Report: 74 bpm
